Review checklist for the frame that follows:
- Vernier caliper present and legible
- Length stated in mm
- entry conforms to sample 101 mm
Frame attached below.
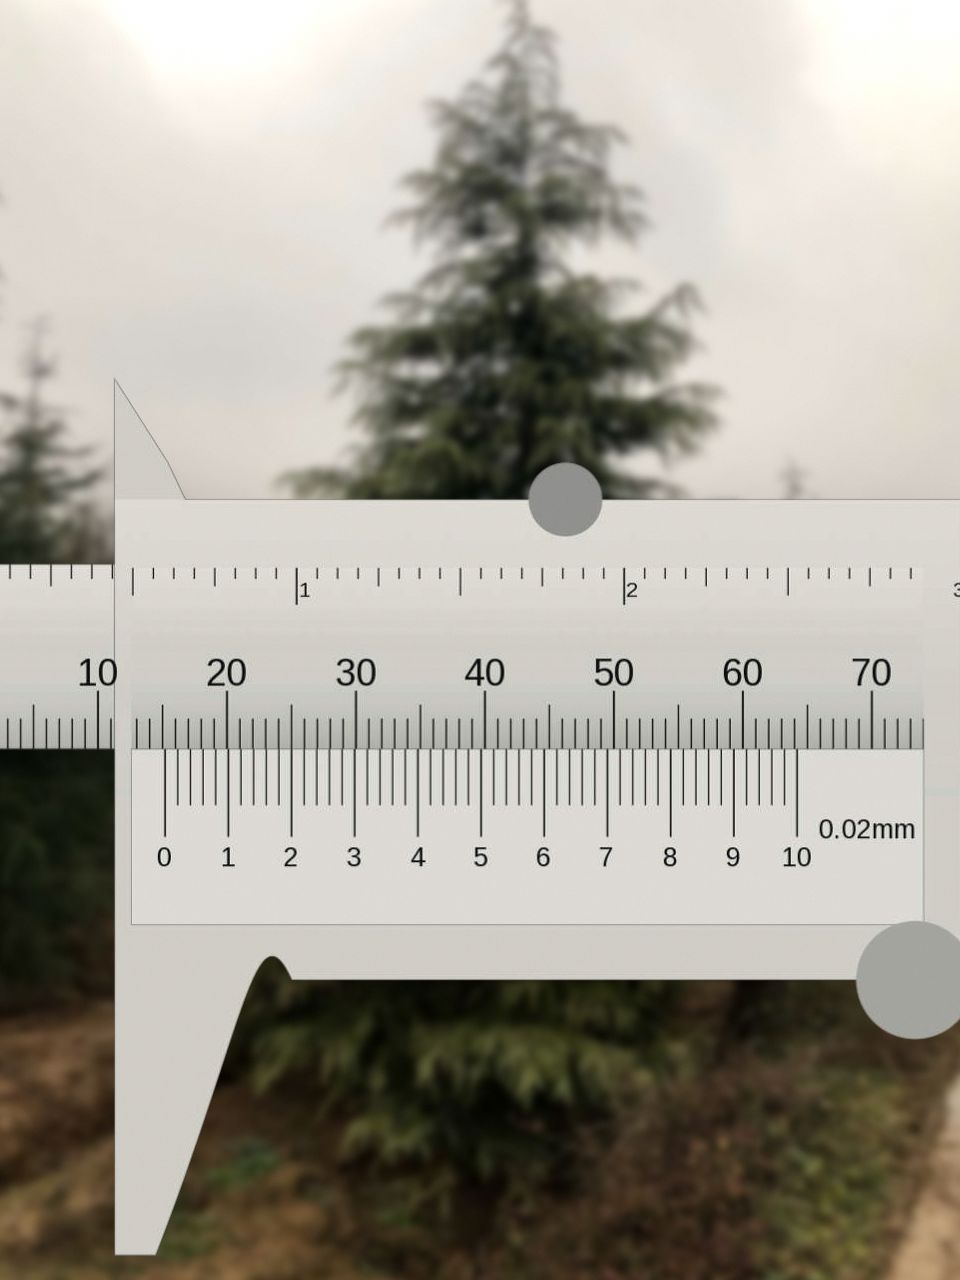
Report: 15.2 mm
